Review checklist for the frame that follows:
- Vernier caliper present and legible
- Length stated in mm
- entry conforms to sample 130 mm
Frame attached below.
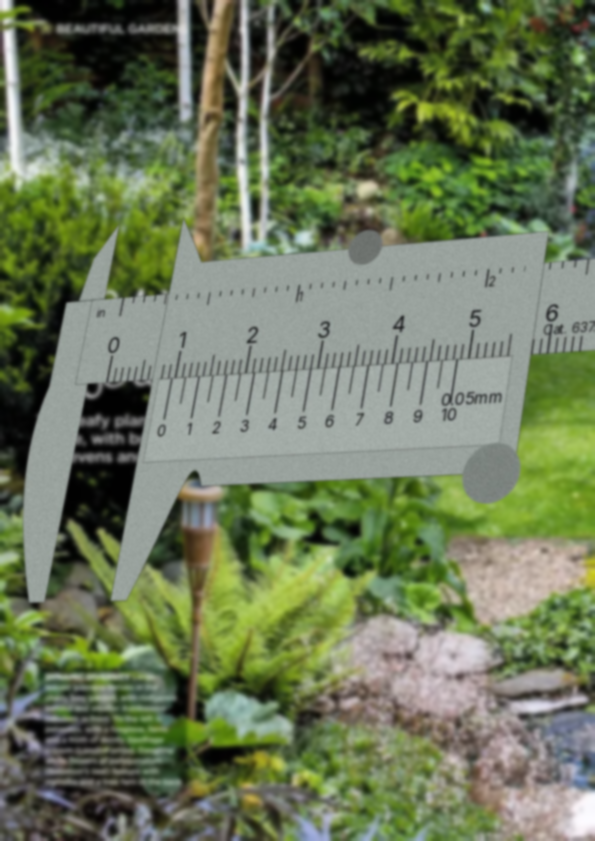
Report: 9.5 mm
